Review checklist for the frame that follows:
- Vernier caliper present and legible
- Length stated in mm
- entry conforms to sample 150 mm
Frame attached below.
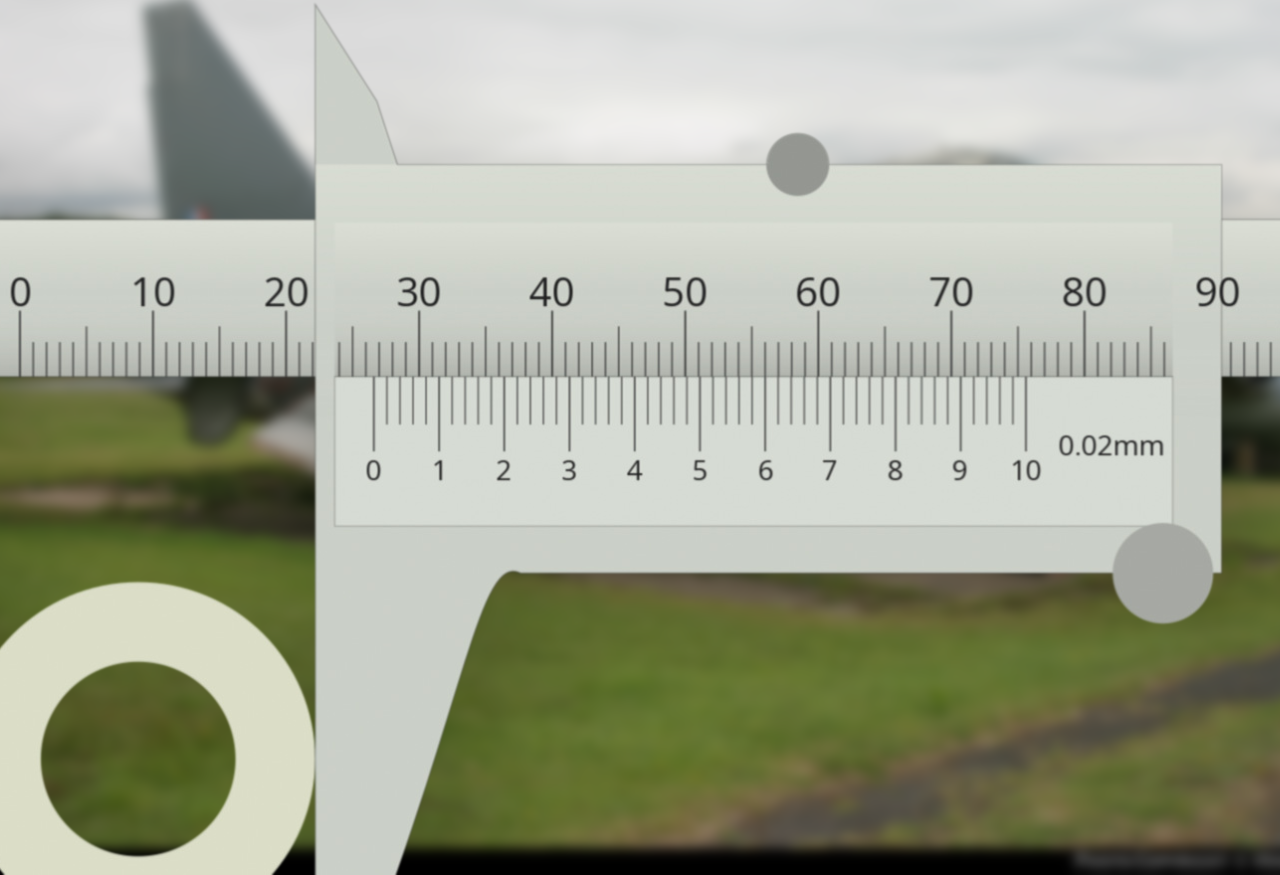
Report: 26.6 mm
